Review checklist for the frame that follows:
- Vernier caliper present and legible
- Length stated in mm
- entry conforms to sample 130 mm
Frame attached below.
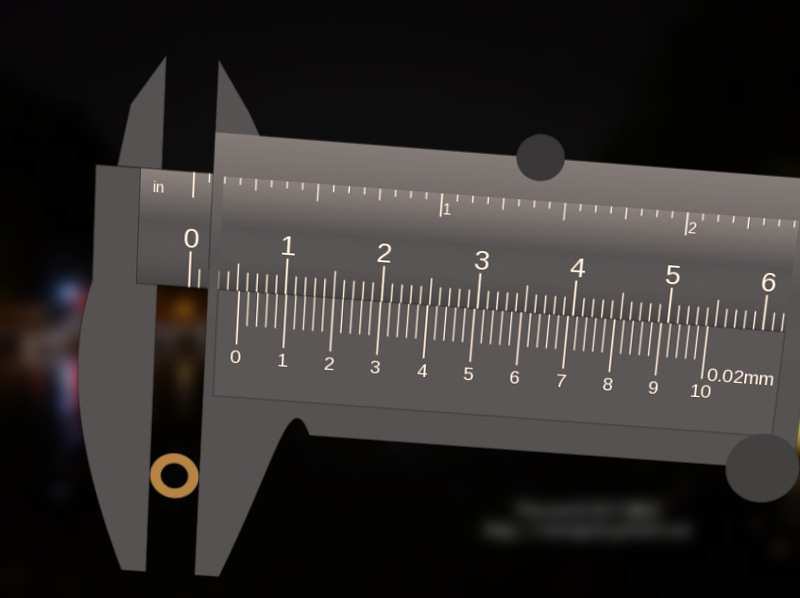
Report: 5.2 mm
